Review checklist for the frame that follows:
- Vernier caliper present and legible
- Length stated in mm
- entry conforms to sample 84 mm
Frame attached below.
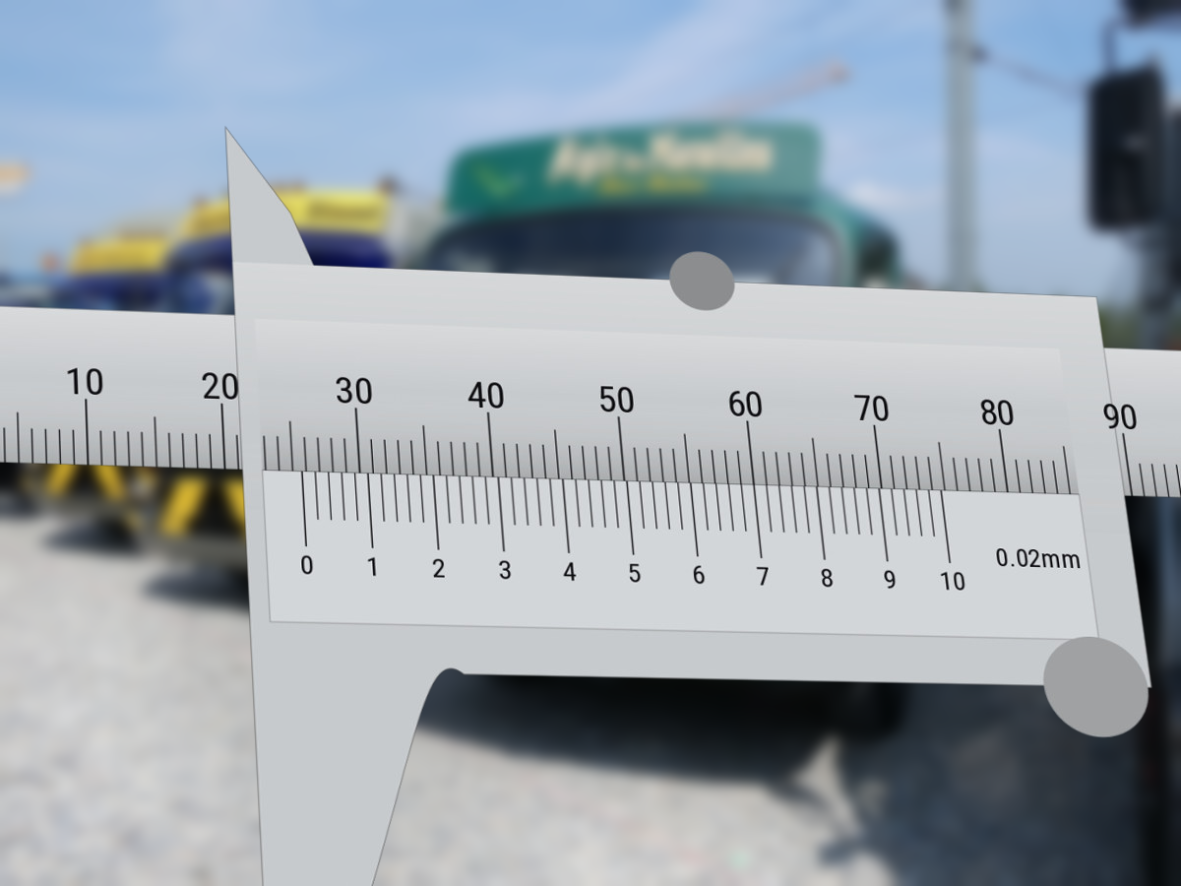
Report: 25.7 mm
